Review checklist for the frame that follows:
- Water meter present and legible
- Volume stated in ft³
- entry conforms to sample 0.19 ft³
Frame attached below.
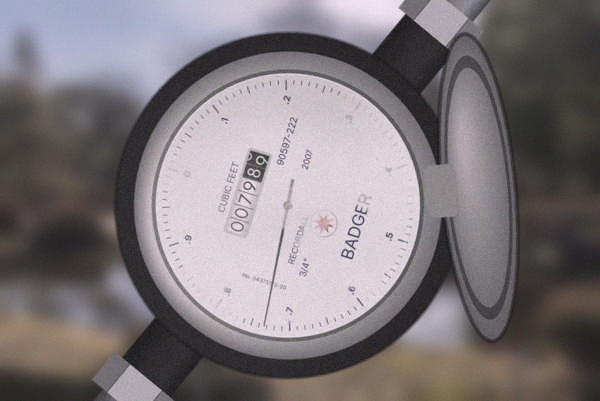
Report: 7988.73 ft³
